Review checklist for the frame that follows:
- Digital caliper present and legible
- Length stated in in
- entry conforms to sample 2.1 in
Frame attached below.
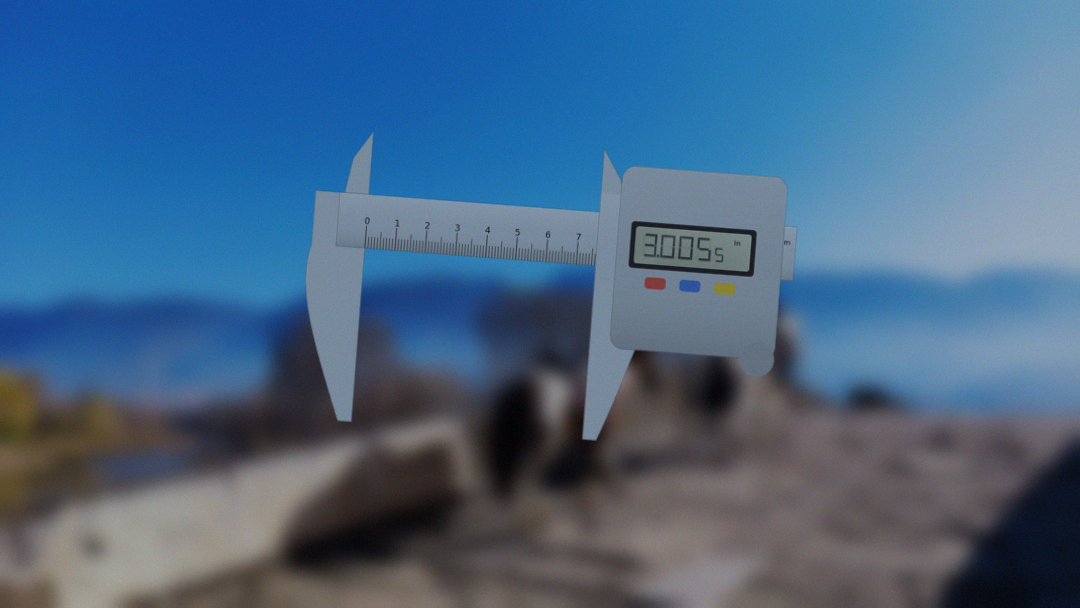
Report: 3.0055 in
